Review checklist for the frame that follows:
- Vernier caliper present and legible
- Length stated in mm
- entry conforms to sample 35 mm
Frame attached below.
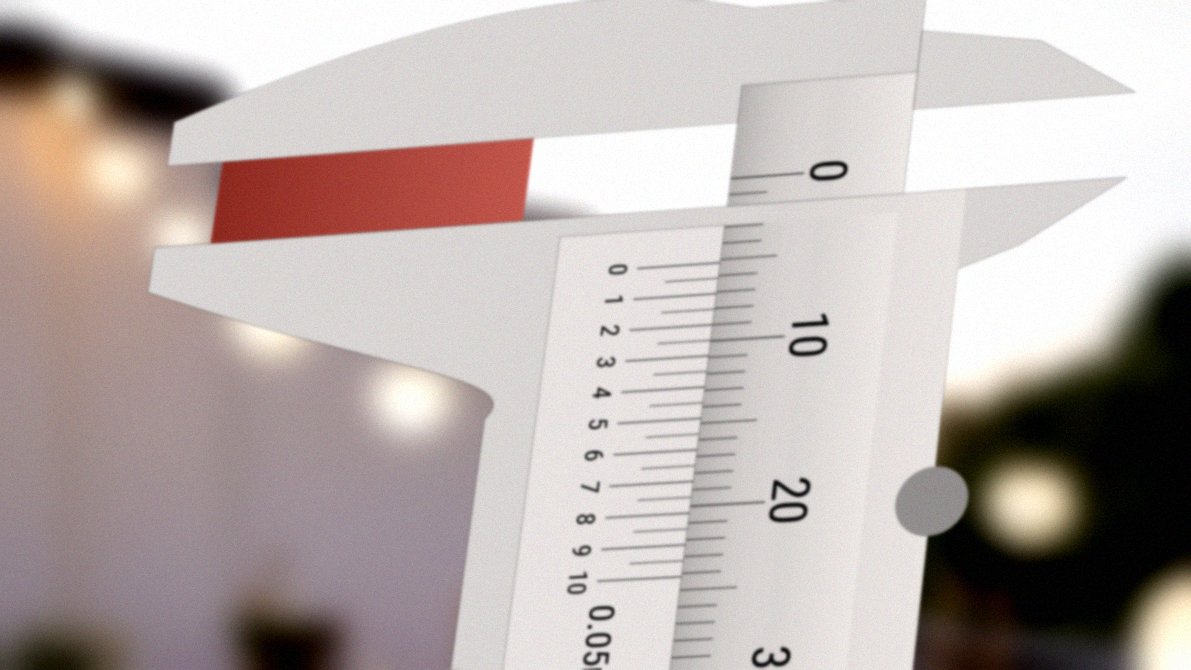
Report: 5.2 mm
